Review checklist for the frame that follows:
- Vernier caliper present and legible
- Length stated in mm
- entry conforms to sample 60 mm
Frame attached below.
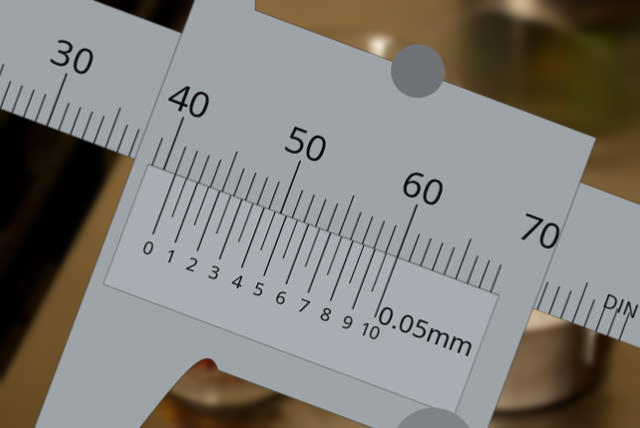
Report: 41.0 mm
